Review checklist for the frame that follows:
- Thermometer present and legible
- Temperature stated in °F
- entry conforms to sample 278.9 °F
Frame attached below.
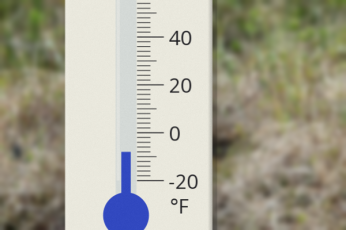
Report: -8 °F
